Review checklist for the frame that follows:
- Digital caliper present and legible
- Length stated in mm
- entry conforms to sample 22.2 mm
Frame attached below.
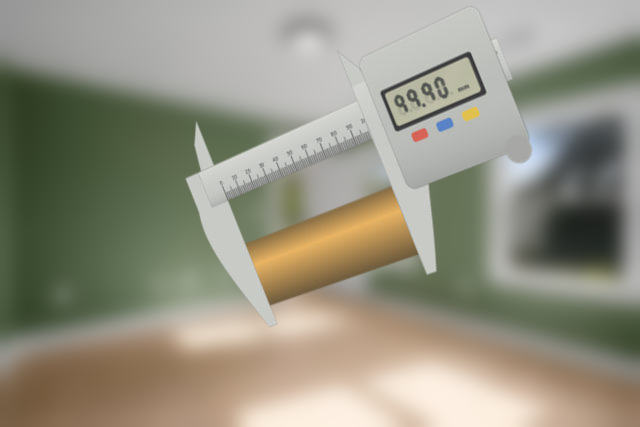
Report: 99.90 mm
